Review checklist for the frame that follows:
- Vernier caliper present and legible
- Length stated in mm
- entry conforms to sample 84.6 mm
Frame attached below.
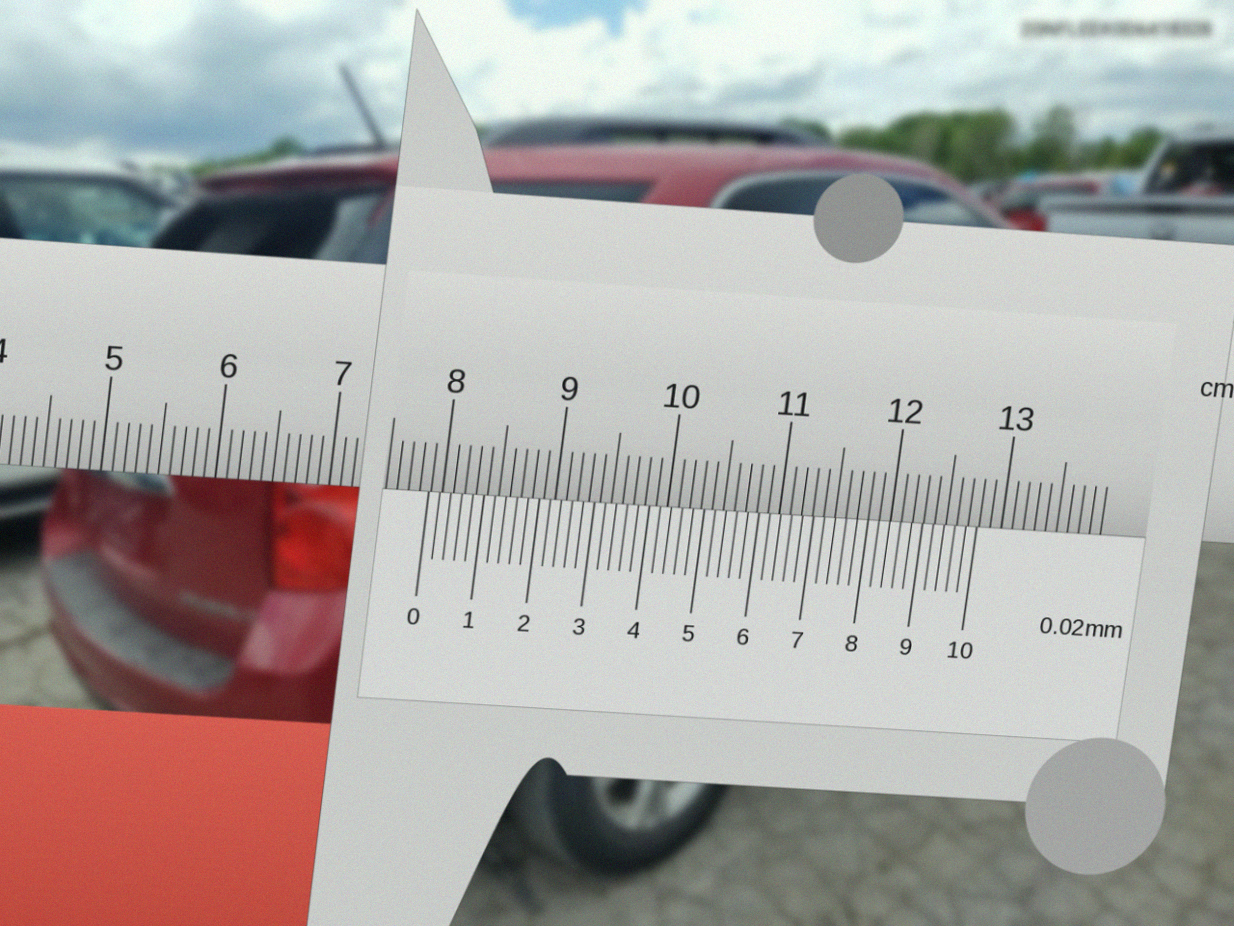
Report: 78.8 mm
